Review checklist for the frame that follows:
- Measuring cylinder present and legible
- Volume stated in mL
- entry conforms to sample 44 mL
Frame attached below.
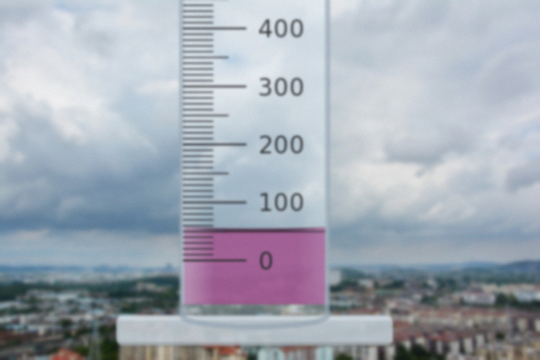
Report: 50 mL
